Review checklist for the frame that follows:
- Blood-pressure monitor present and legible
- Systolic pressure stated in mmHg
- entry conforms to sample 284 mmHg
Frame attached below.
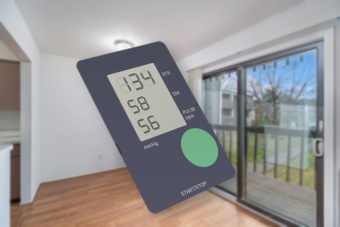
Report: 134 mmHg
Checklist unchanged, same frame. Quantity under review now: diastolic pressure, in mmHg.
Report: 58 mmHg
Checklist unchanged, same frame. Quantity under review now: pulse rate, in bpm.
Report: 56 bpm
